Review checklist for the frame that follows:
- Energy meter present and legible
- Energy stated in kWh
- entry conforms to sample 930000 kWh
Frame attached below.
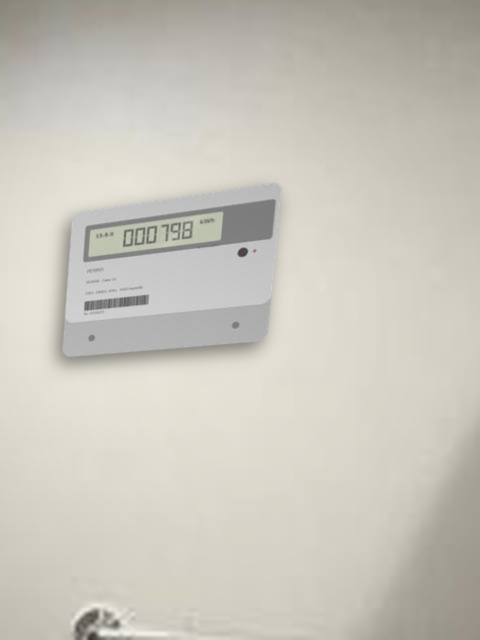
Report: 798 kWh
